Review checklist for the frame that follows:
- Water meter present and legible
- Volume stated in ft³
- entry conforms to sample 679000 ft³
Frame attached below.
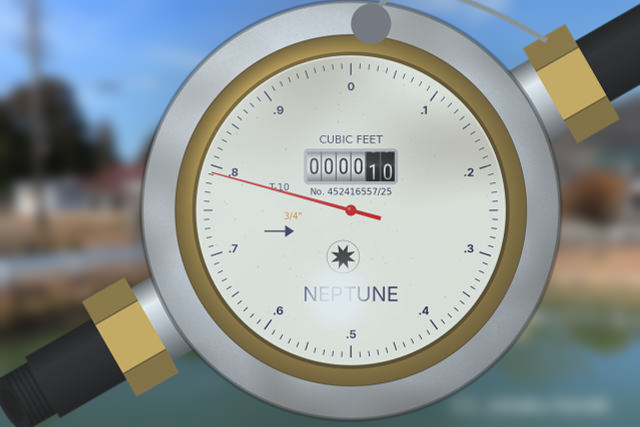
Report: 9.79 ft³
